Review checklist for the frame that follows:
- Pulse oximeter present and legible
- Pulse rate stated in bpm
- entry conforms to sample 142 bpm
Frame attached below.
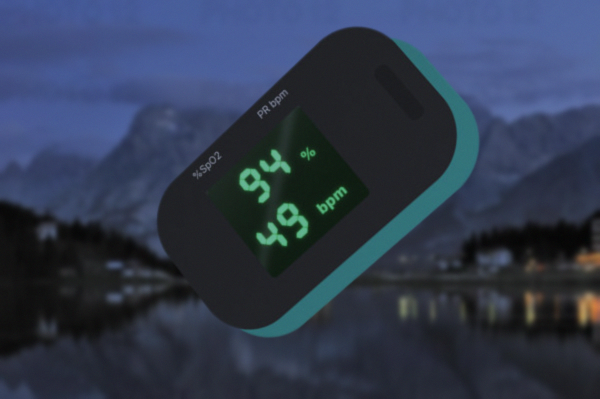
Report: 49 bpm
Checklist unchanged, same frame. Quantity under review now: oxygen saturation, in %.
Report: 94 %
